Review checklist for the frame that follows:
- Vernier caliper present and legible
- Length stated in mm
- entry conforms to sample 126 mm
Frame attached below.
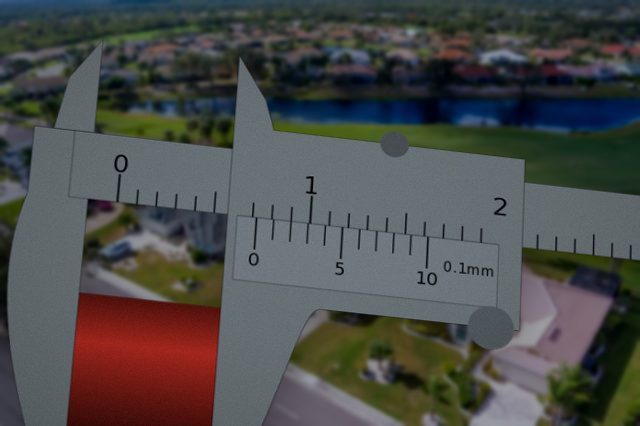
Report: 7.2 mm
